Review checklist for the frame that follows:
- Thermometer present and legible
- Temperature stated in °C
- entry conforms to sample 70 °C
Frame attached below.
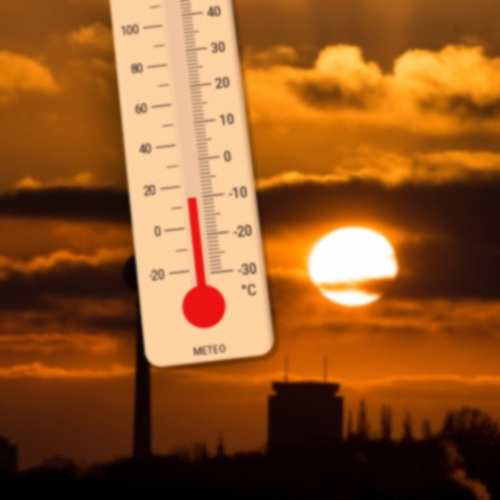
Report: -10 °C
